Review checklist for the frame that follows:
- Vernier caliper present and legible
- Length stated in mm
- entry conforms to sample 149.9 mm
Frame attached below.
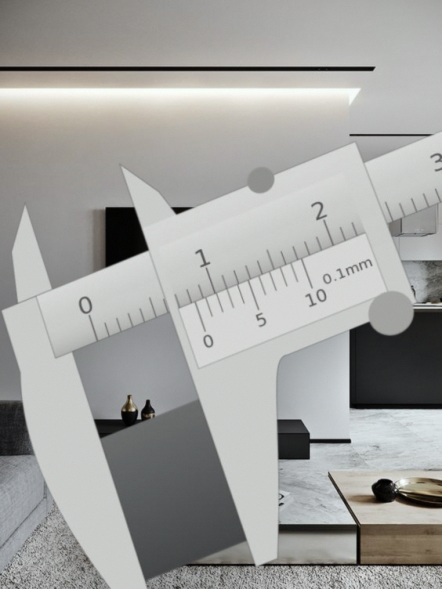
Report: 8.3 mm
